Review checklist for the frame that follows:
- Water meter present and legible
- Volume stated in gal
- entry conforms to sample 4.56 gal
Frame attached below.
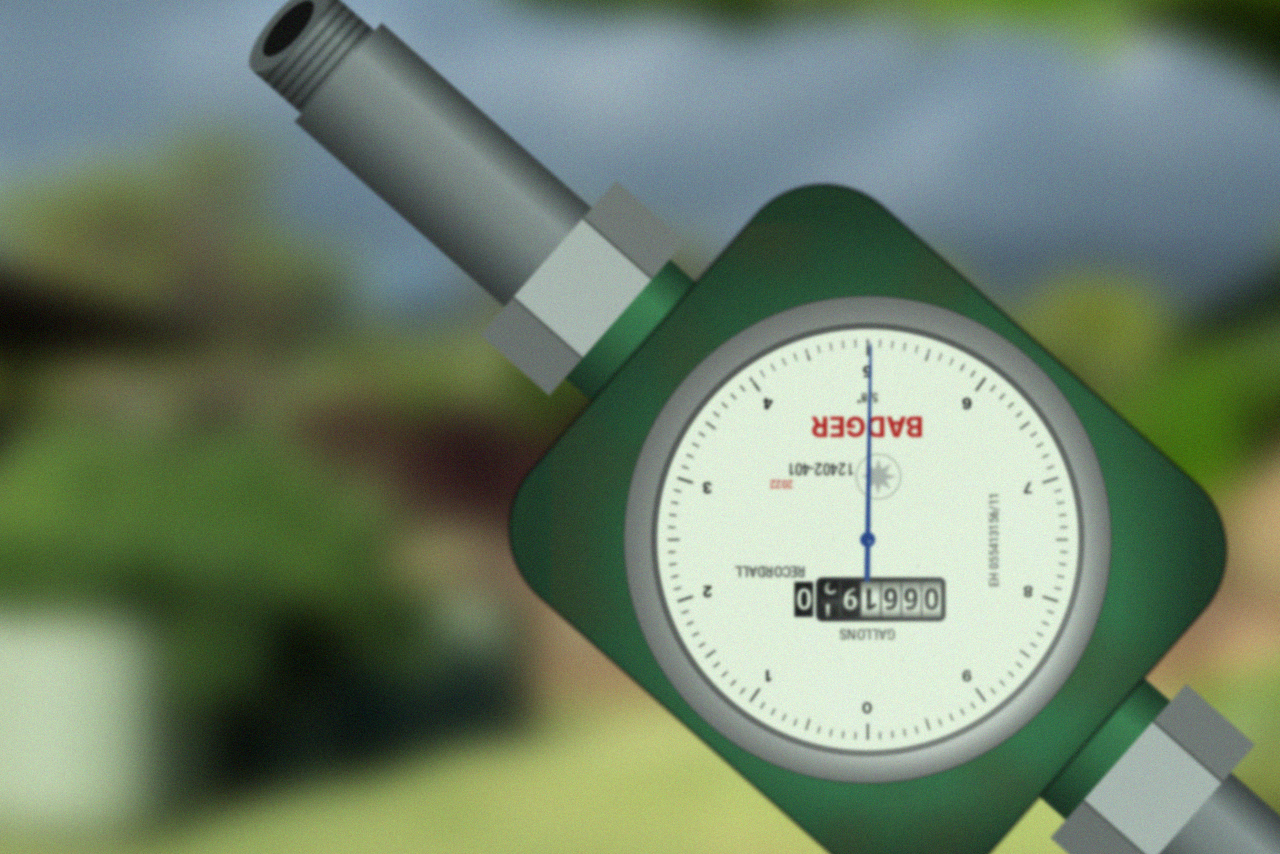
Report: 661915.0 gal
